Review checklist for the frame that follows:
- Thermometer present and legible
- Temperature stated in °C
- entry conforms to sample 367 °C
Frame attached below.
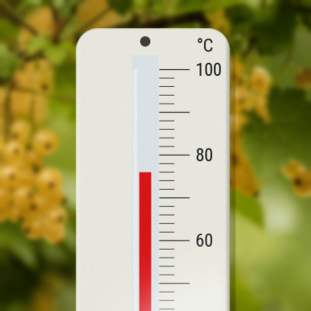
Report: 76 °C
